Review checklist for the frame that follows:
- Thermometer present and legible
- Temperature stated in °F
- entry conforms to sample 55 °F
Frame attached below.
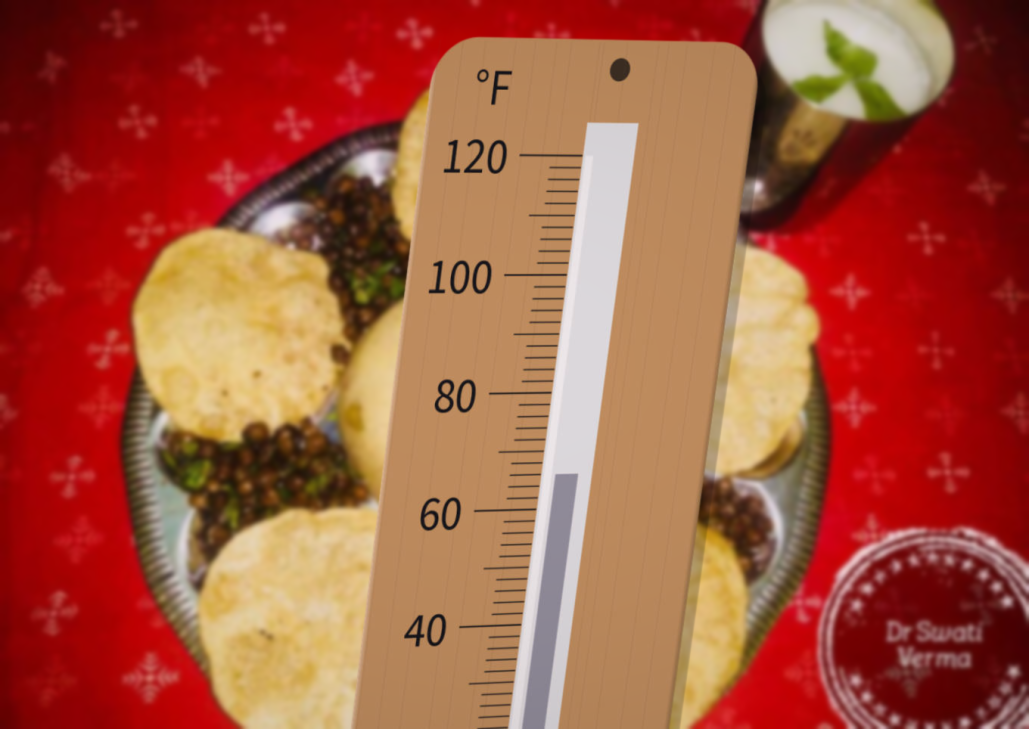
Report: 66 °F
